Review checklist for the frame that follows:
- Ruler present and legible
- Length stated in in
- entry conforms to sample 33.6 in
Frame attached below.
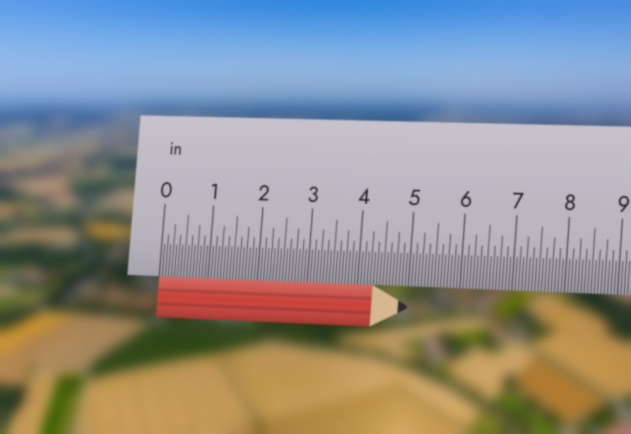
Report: 5 in
